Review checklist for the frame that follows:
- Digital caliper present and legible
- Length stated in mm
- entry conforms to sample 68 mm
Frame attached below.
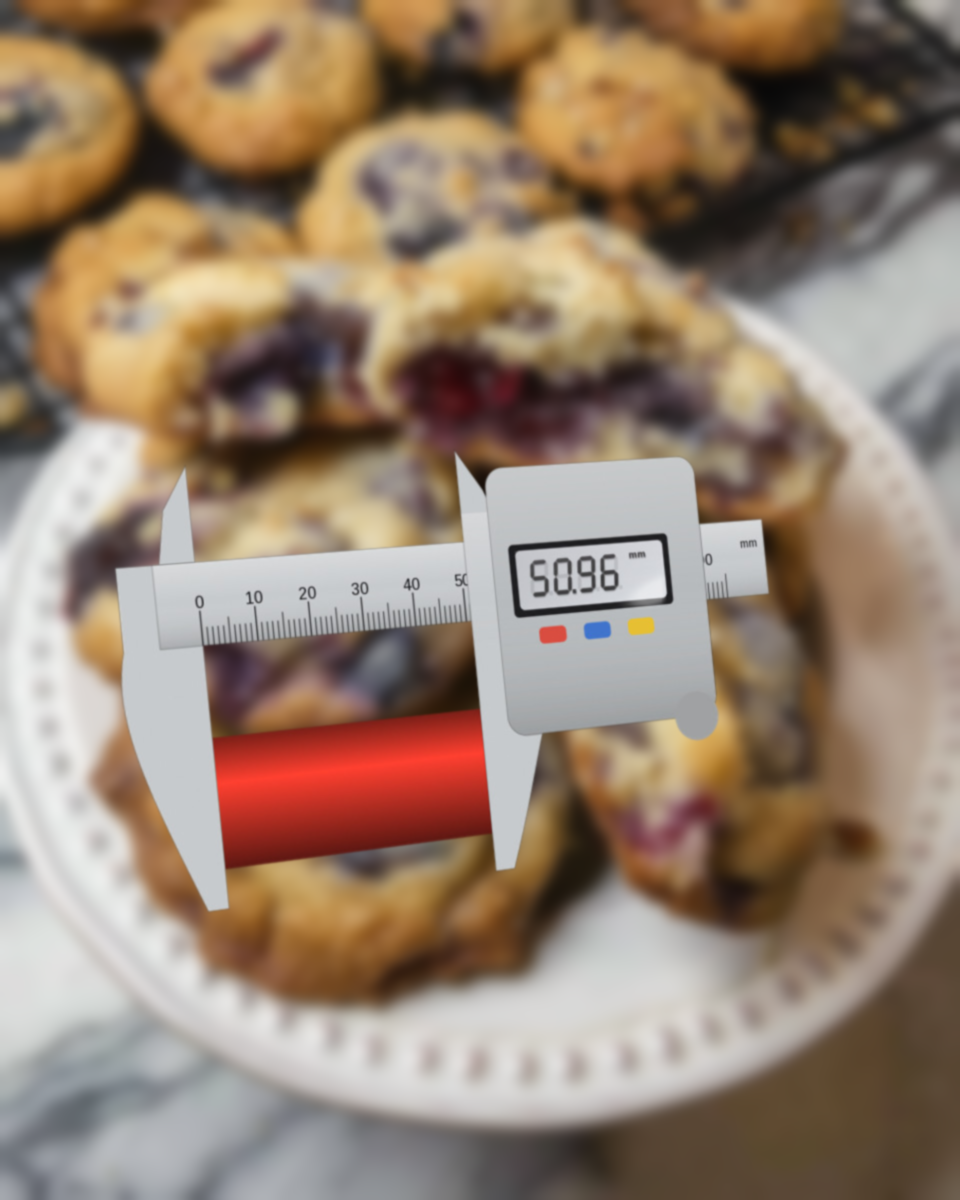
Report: 50.96 mm
